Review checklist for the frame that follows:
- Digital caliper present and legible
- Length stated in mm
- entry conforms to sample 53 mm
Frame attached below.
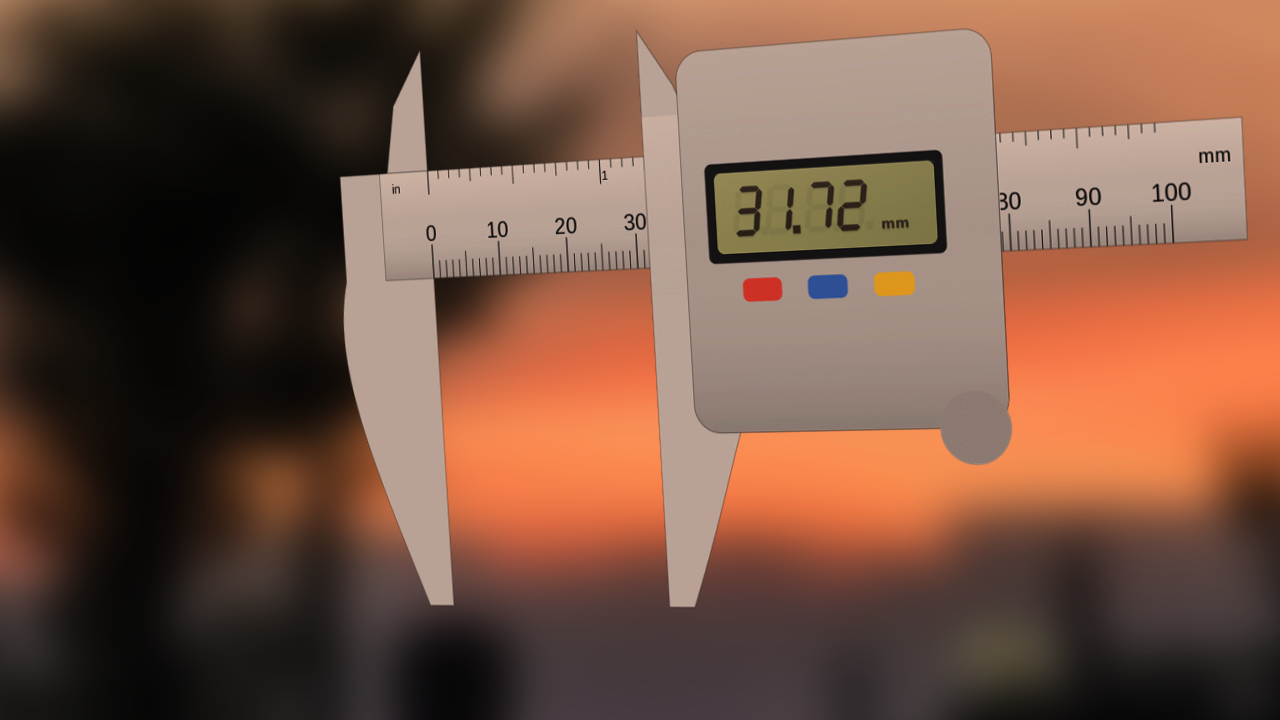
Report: 31.72 mm
